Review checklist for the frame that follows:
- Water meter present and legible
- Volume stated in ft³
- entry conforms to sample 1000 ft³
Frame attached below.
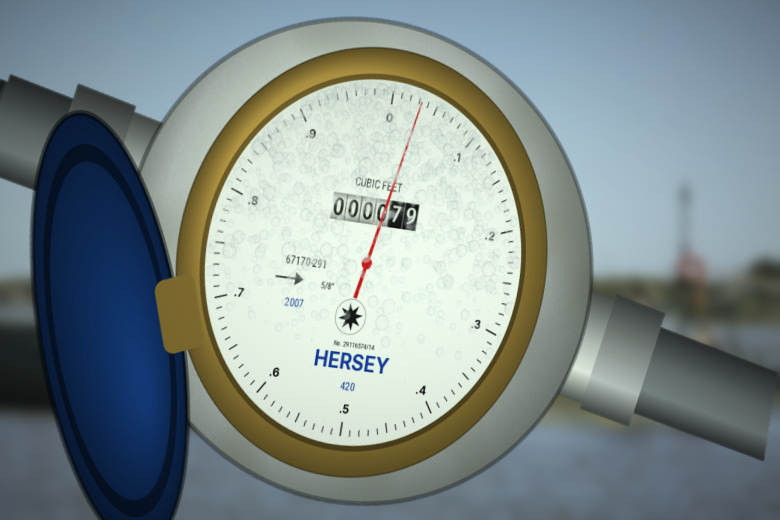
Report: 79.03 ft³
